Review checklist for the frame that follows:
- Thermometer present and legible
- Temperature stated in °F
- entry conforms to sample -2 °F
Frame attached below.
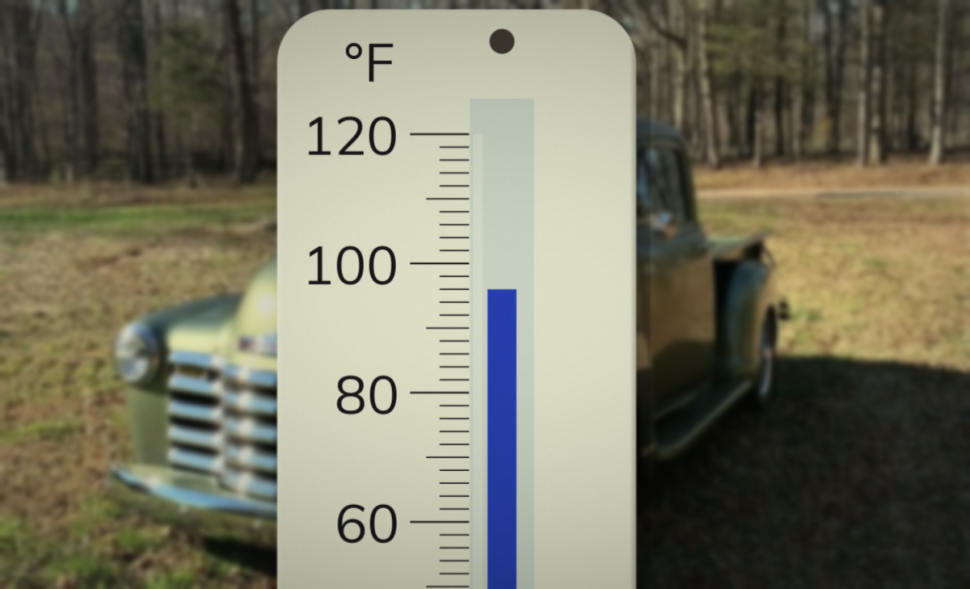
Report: 96 °F
